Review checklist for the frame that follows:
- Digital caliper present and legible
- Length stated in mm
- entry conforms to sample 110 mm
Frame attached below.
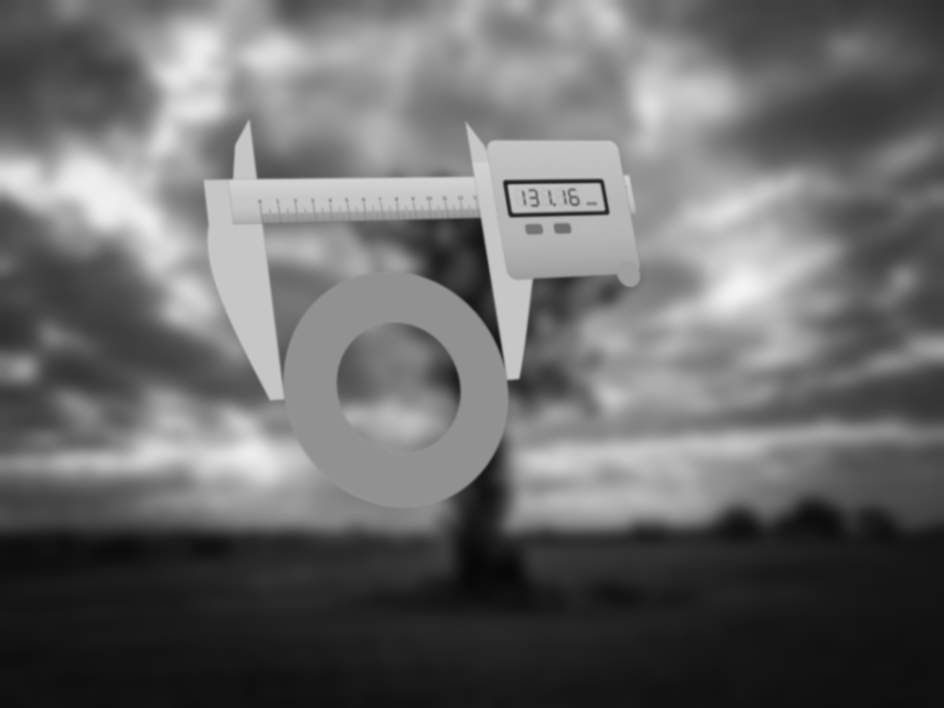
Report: 131.16 mm
